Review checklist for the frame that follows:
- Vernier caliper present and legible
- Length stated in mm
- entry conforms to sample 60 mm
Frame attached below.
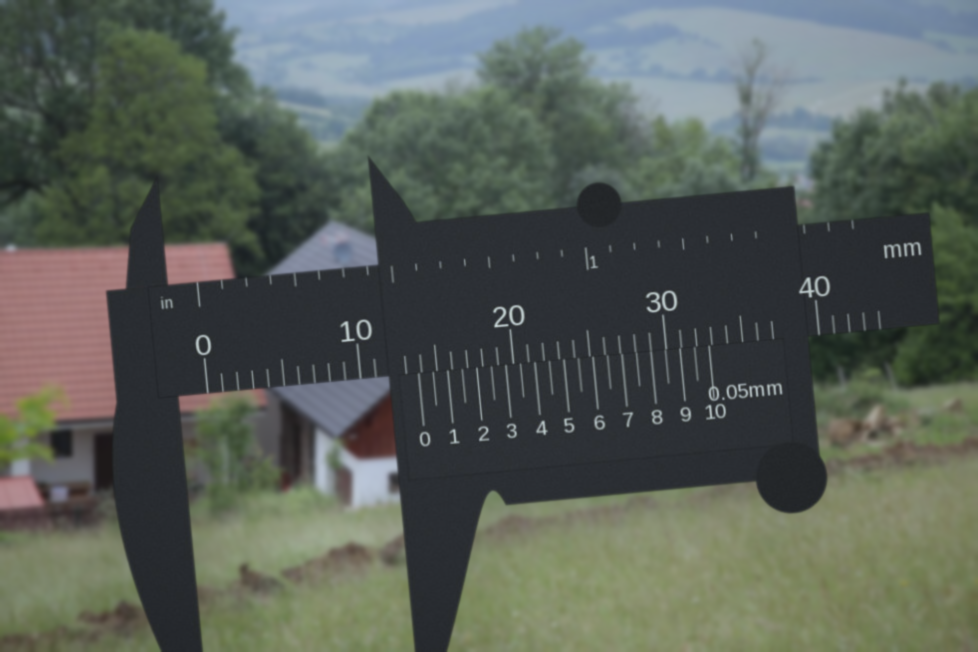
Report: 13.8 mm
